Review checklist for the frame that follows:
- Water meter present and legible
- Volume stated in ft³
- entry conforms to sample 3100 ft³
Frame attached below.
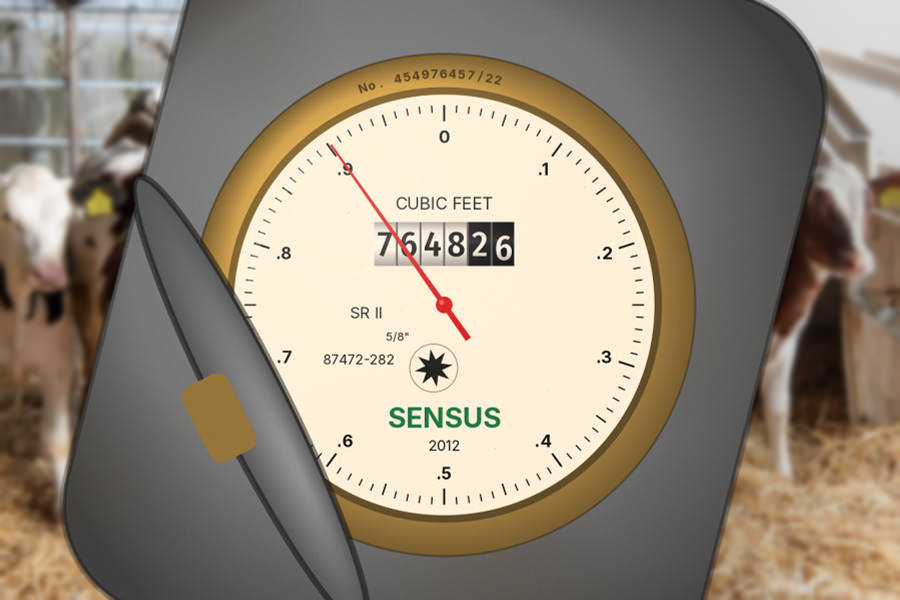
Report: 764825.90 ft³
